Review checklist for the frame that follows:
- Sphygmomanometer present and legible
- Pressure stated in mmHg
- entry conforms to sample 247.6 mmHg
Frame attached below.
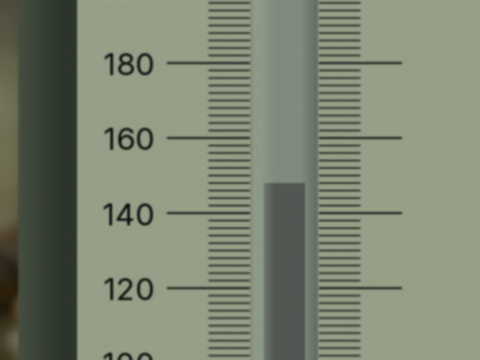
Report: 148 mmHg
